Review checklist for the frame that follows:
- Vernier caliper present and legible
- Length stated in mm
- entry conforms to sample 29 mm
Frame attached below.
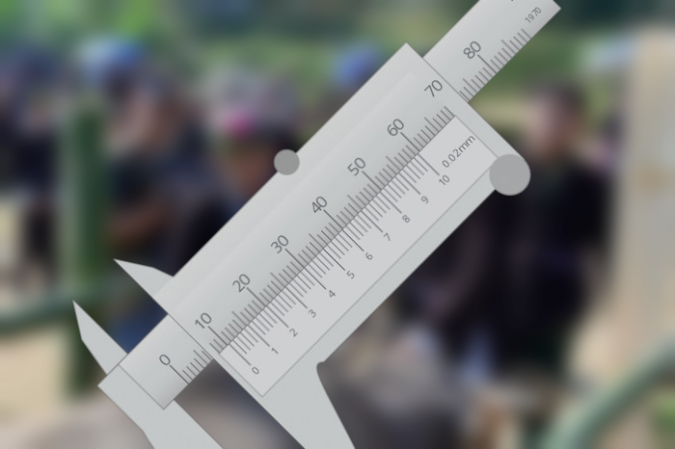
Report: 10.4 mm
